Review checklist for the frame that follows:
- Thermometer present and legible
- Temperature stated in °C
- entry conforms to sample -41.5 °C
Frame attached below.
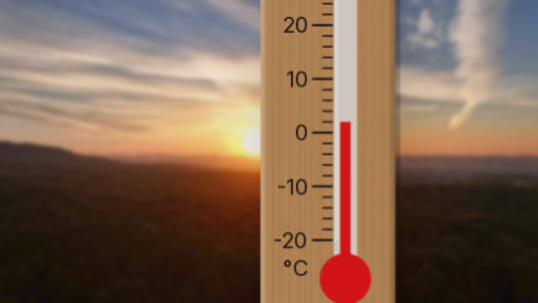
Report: 2 °C
